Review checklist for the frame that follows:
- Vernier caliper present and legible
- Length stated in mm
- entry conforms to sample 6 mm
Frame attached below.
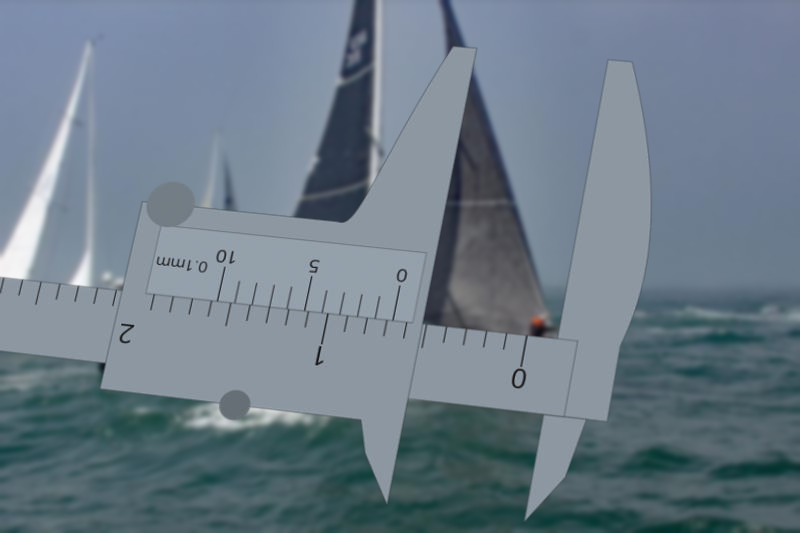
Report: 6.7 mm
